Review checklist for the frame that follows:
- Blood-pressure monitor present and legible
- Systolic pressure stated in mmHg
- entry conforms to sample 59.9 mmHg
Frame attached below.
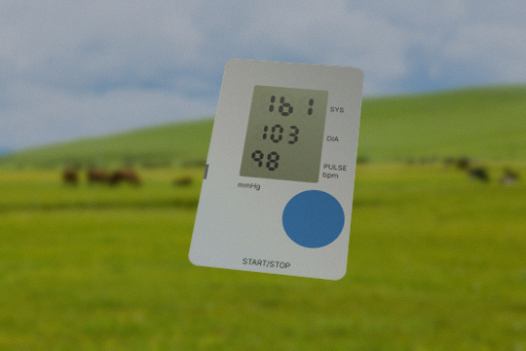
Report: 161 mmHg
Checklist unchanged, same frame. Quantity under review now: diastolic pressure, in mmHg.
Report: 103 mmHg
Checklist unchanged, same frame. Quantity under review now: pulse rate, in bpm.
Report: 98 bpm
